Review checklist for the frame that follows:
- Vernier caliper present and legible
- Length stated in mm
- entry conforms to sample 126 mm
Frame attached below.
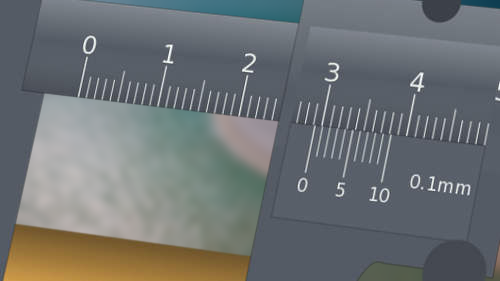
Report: 29.2 mm
